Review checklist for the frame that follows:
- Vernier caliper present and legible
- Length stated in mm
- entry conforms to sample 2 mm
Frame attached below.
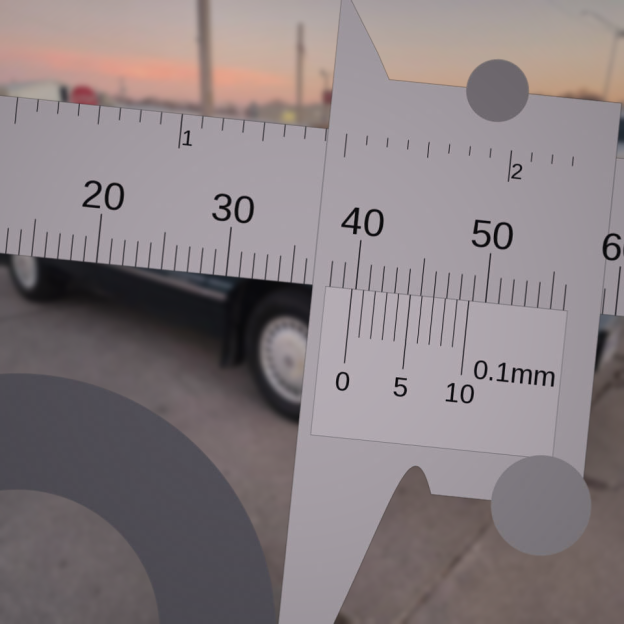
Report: 39.7 mm
